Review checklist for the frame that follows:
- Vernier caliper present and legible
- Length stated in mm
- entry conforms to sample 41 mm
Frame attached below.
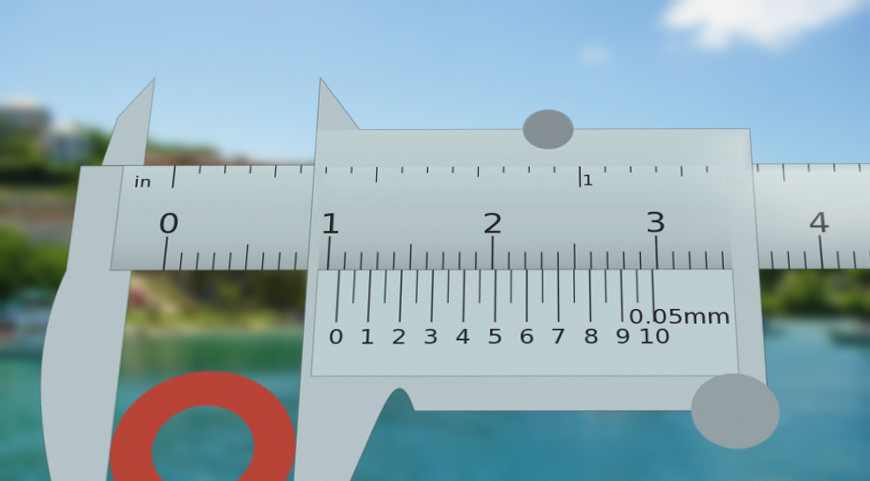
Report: 10.7 mm
